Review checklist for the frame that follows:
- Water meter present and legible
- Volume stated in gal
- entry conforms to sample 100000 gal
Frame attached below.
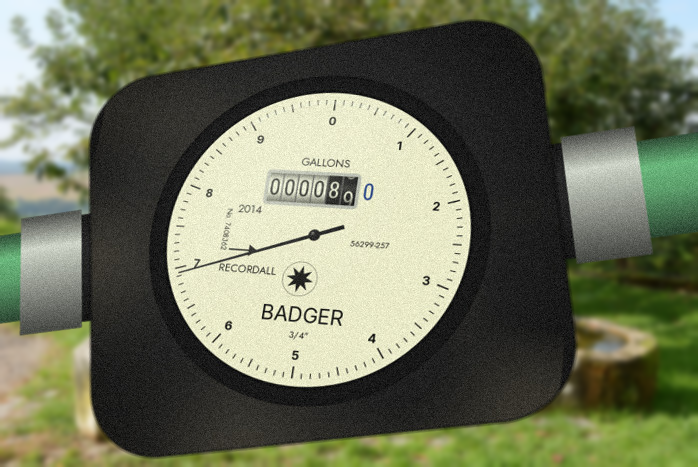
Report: 886.9 gal
